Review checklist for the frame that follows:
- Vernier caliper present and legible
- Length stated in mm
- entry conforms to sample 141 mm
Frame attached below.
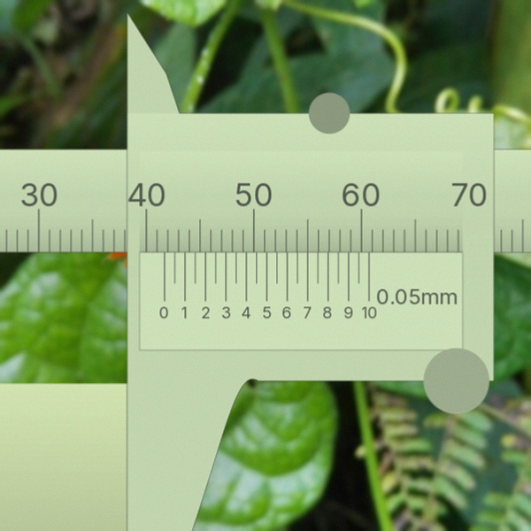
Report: 41.7 mm
